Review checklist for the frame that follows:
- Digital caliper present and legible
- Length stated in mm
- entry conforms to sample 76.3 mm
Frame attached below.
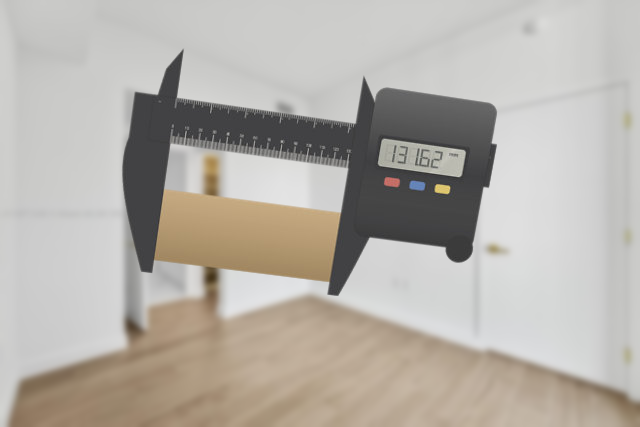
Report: 131.62 mm
